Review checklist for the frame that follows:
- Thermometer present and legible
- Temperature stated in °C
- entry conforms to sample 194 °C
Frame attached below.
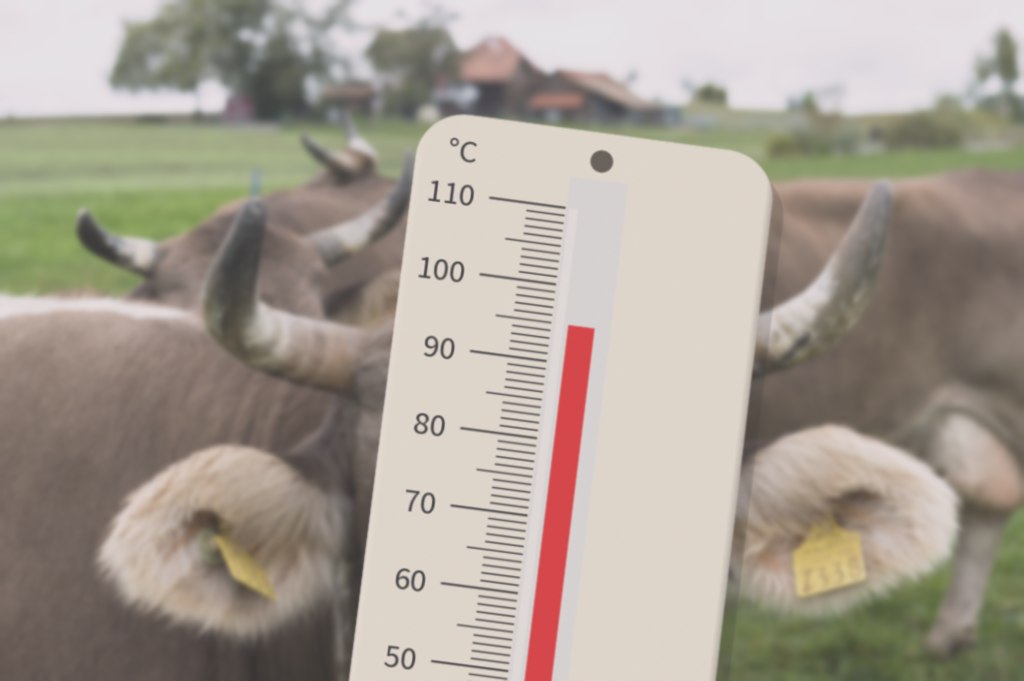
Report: 95 °C
